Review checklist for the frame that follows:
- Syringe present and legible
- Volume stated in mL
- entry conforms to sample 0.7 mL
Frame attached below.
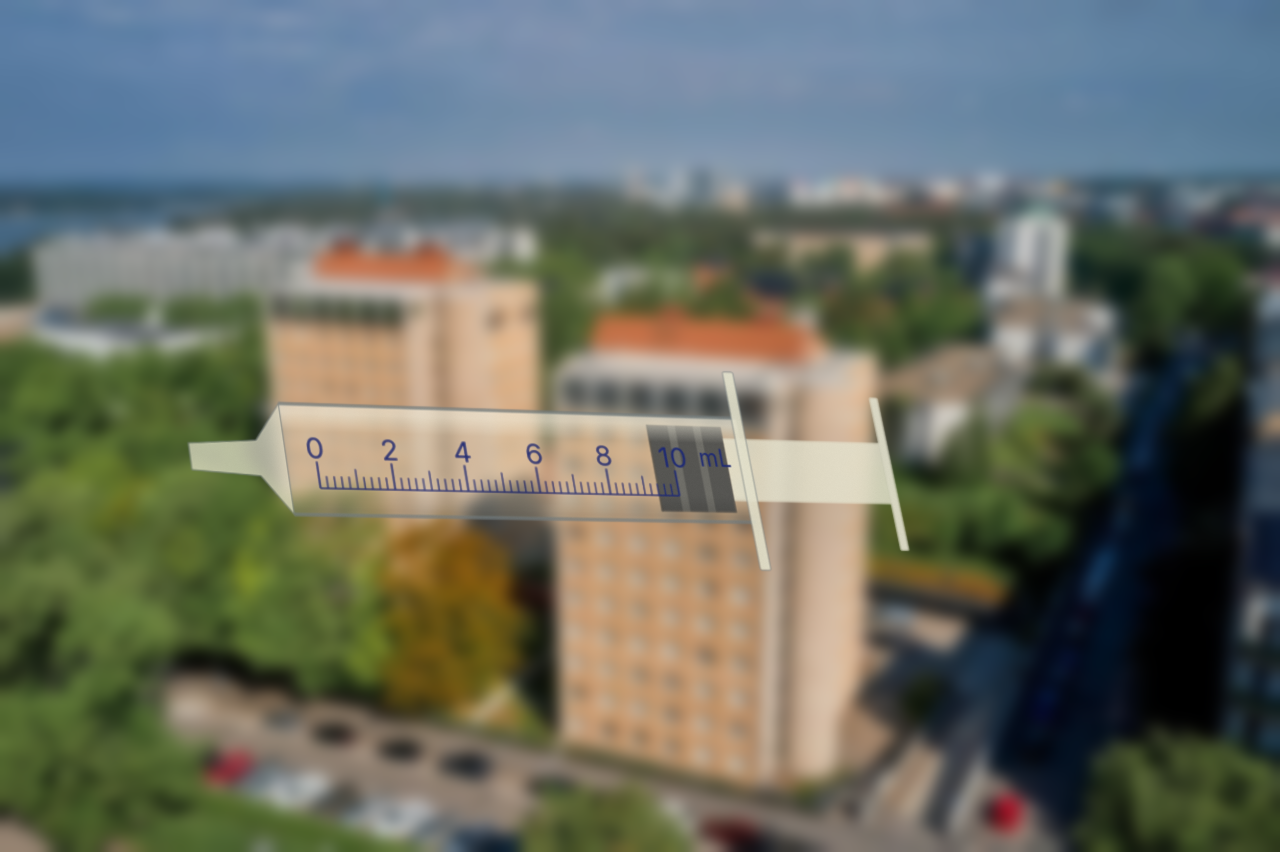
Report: 9.4 mL
